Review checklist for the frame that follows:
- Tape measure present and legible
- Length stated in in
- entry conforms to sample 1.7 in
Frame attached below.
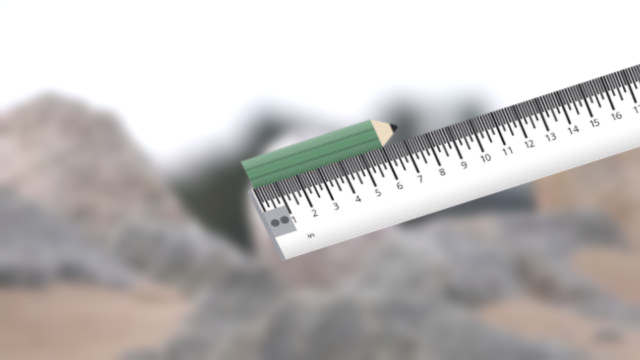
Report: 7 in
